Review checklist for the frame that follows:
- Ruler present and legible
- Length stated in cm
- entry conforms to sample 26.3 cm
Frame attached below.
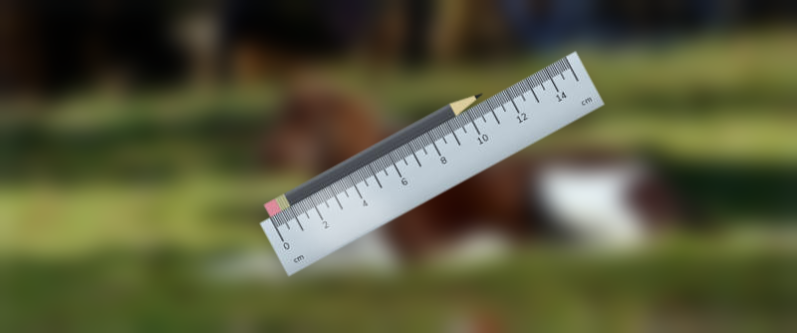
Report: 11 cm
